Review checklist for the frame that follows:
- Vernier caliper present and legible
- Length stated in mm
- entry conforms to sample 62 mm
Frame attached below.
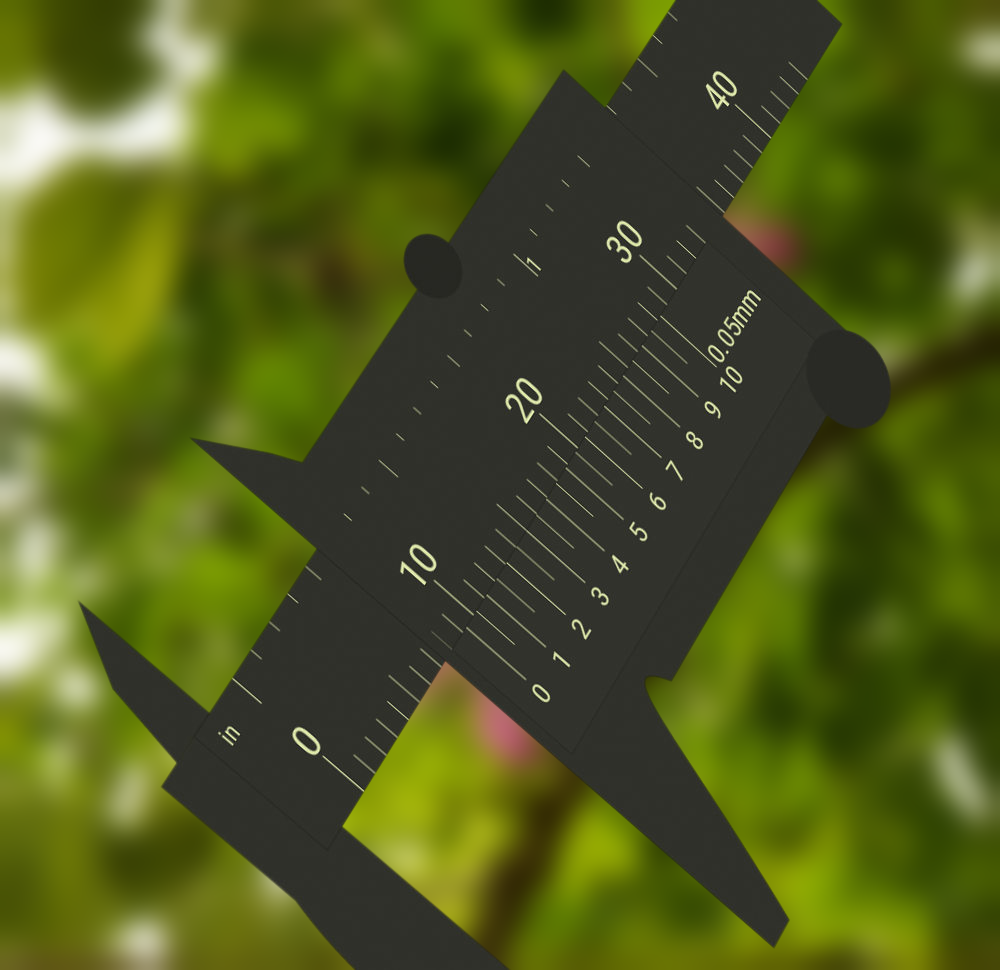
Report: 9.3 mm
